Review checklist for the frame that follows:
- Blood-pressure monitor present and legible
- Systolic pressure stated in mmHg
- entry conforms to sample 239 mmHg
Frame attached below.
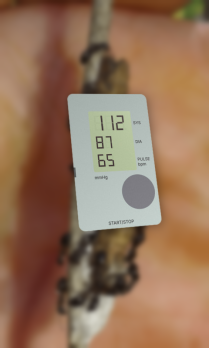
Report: 112 mmHg
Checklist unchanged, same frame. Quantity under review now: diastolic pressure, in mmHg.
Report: 87 mmHg
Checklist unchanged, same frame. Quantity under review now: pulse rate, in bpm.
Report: 65 bpm
